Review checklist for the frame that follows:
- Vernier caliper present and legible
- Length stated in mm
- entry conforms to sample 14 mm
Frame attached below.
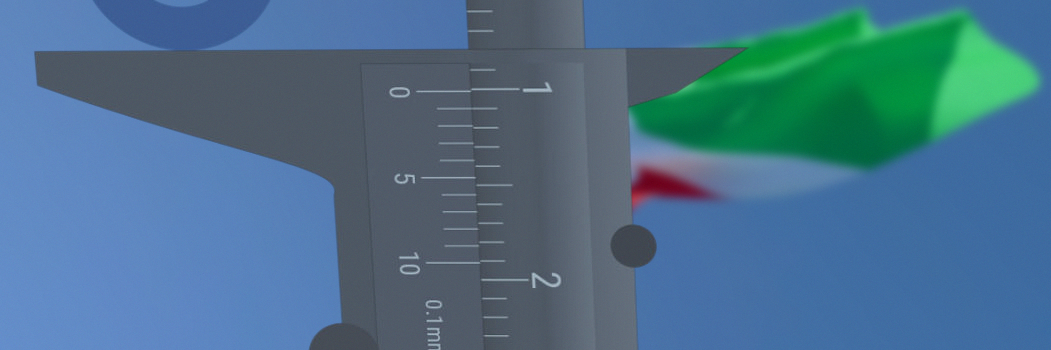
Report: 10.1 mm
